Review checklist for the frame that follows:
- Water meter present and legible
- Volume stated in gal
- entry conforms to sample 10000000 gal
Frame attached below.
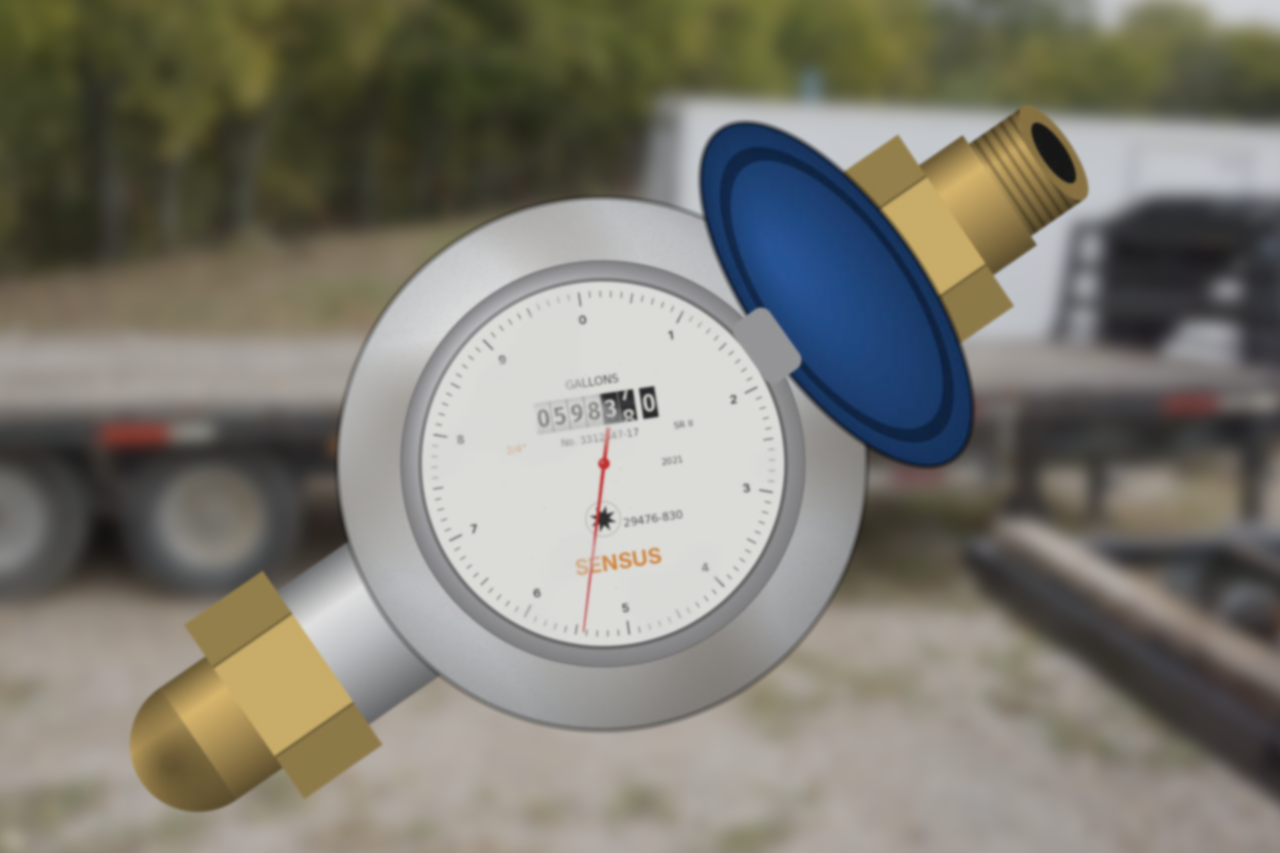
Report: 598375.4 gal
